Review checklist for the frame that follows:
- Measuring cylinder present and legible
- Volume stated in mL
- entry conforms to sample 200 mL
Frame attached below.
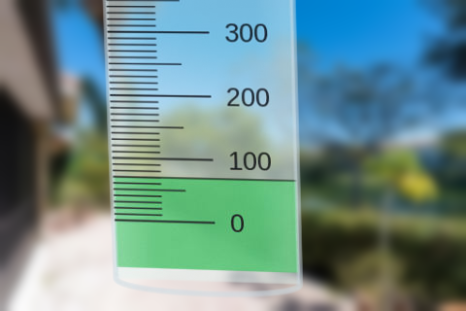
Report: 70 mL
